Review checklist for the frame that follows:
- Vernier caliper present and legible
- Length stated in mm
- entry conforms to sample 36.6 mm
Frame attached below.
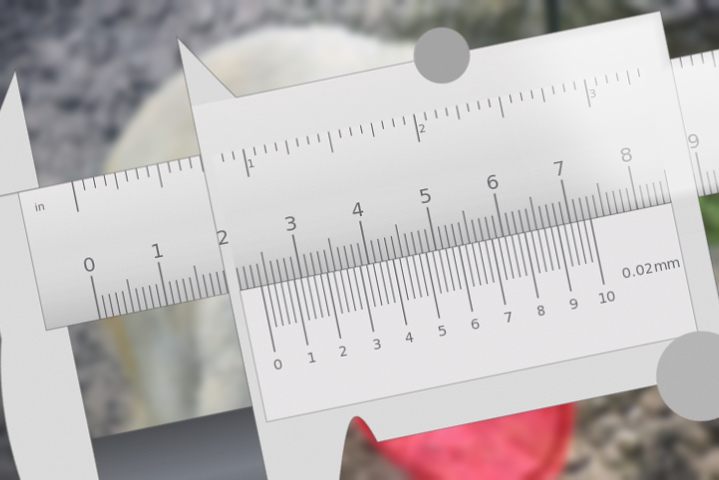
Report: 24.0 mm
